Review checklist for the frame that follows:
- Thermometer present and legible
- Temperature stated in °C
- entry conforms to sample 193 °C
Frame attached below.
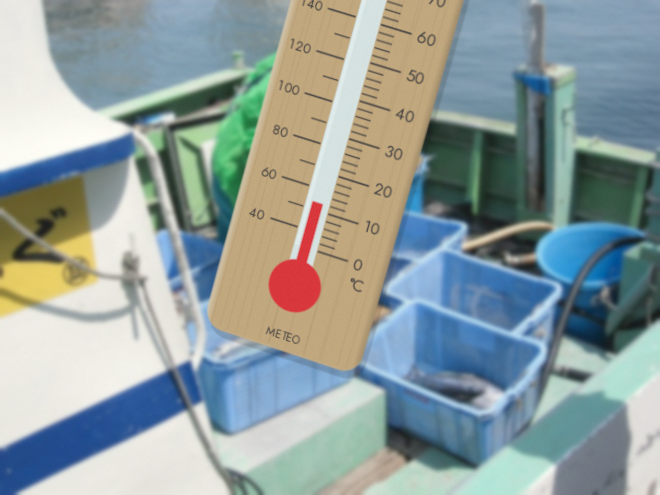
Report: 12 °C
